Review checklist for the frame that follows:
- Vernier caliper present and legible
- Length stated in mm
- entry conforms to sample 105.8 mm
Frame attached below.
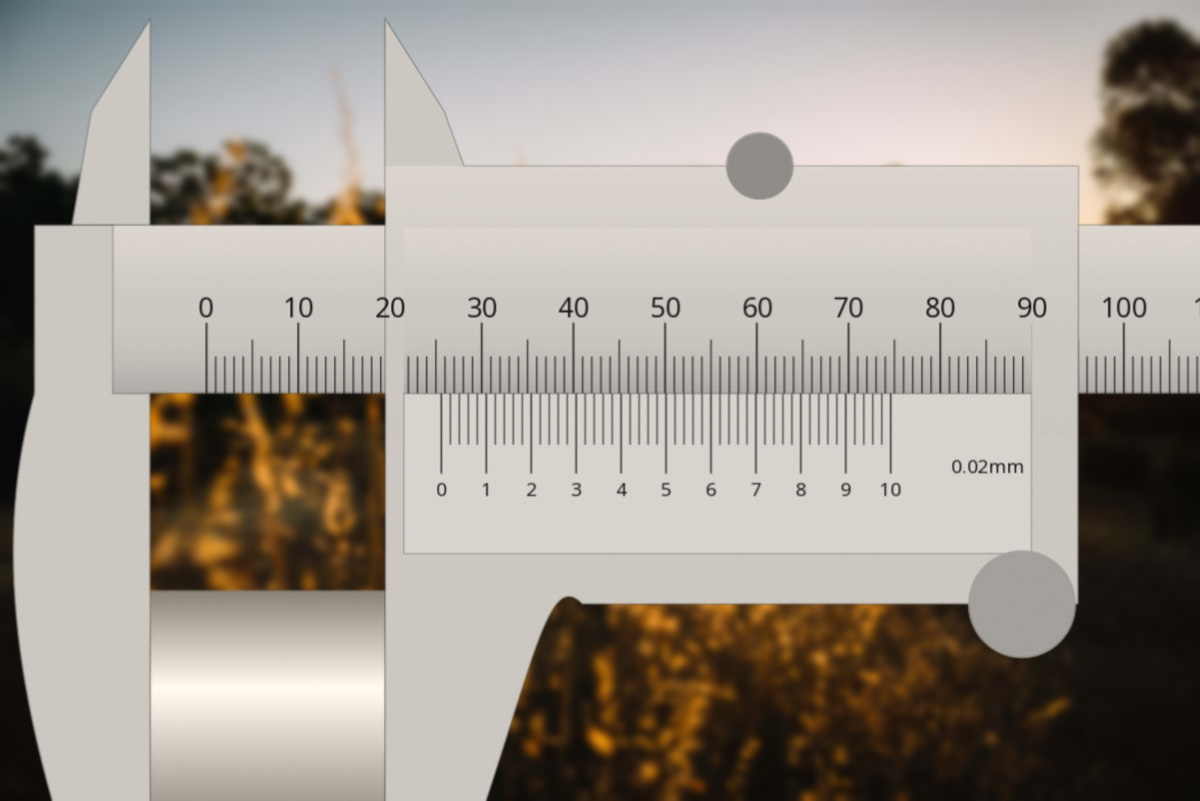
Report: 25.6 mm
